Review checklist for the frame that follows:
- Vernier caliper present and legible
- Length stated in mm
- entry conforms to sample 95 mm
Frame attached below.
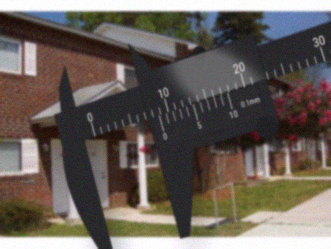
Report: 8.8 mm
